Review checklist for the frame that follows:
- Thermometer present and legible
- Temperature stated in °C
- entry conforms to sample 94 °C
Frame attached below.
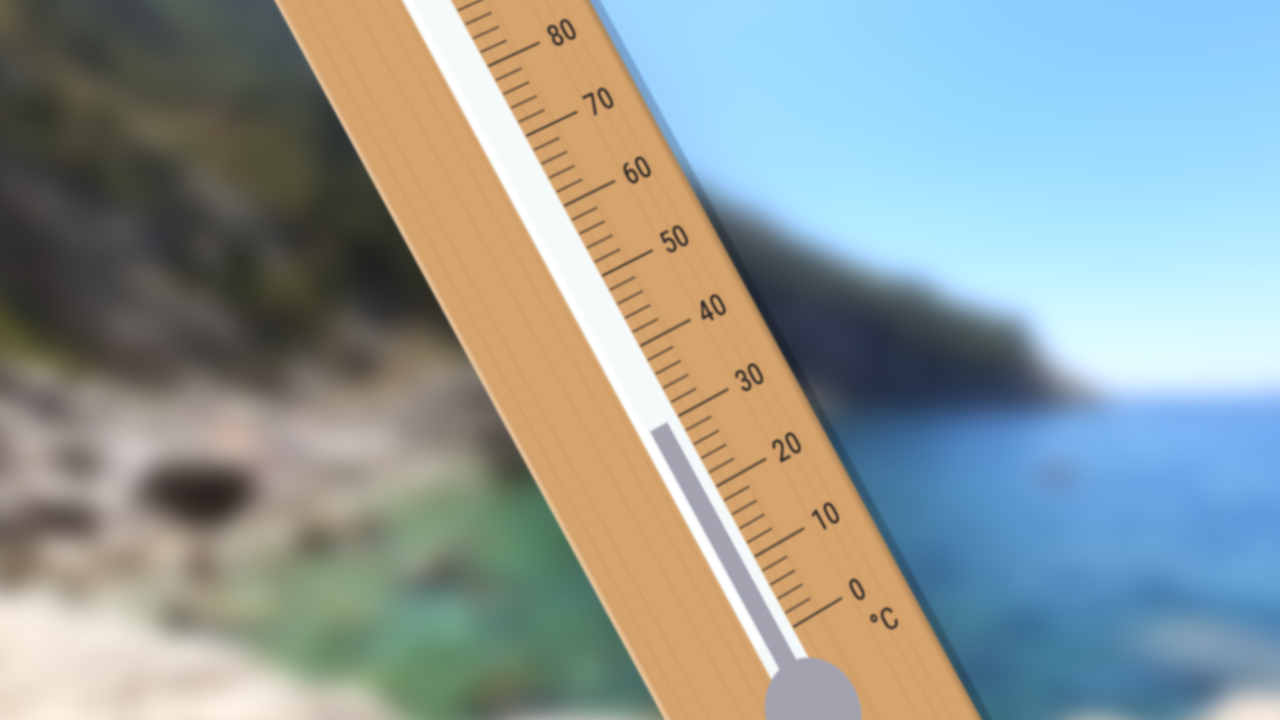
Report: 30 °C
